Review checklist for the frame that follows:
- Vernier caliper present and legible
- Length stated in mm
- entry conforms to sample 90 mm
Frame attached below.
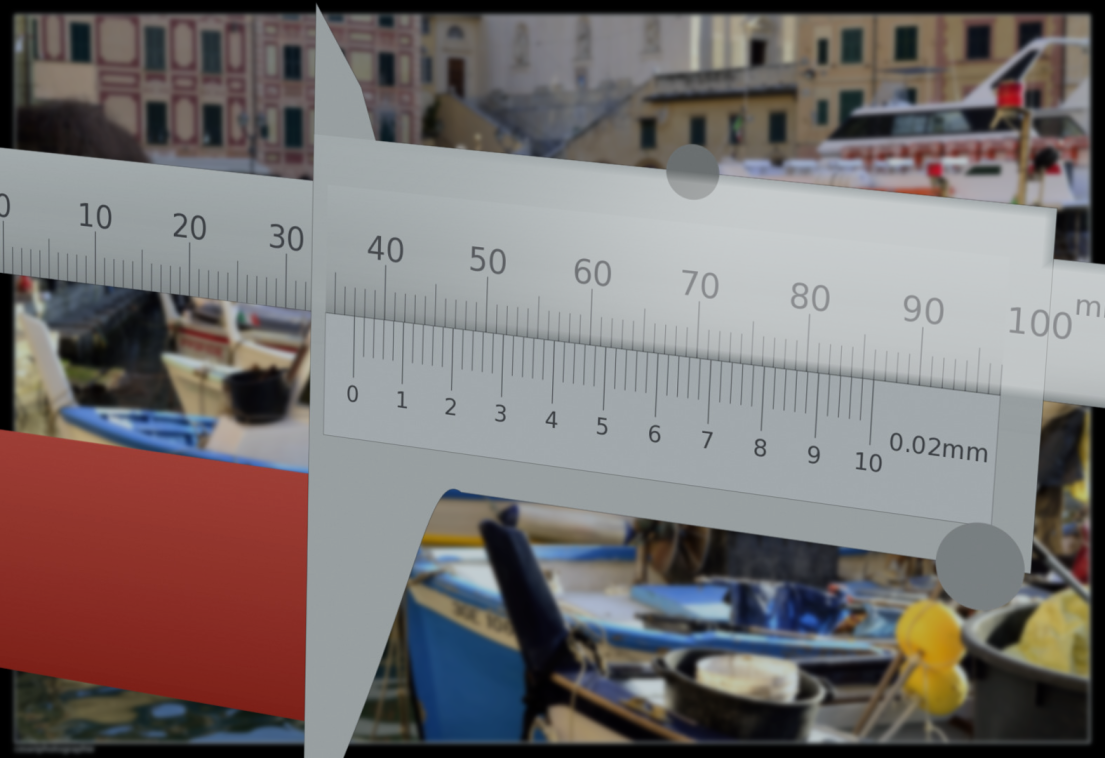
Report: 37.0 mm
